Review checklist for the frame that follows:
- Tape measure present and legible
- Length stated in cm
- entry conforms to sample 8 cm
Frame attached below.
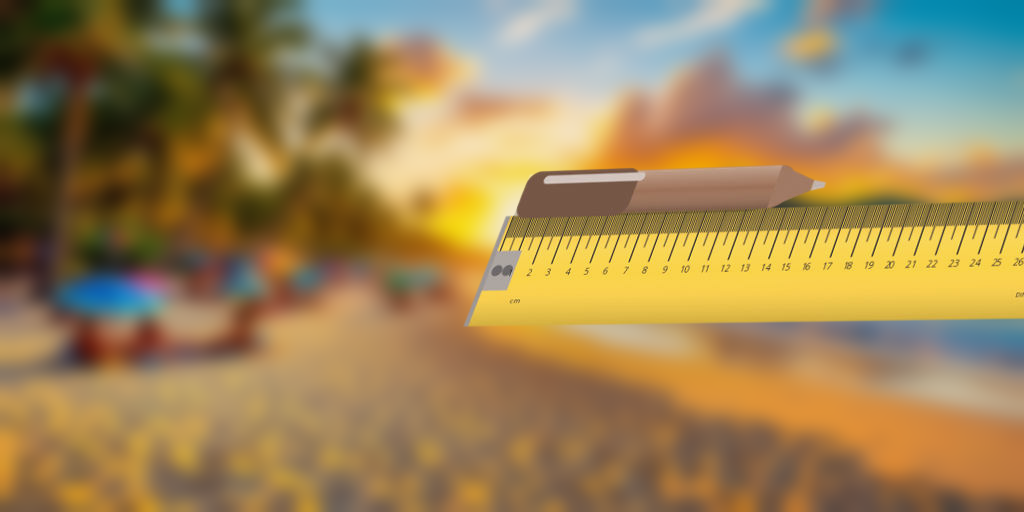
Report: 15.5 cm
